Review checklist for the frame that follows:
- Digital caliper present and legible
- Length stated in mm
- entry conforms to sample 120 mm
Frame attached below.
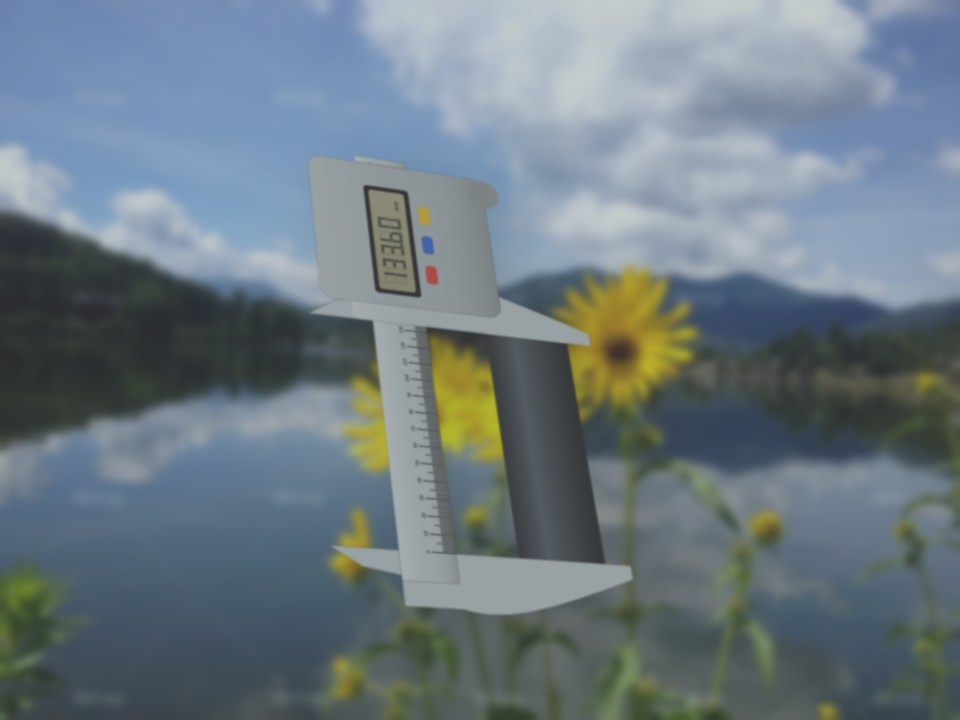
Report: 133.60 mm
